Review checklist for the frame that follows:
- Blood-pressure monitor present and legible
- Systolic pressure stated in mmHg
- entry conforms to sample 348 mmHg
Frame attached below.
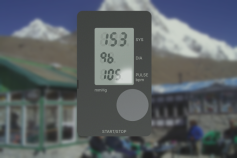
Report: 153 mmHg
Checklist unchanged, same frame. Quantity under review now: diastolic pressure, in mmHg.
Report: 96 mmHg
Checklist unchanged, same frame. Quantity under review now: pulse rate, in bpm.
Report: 105 bpm
